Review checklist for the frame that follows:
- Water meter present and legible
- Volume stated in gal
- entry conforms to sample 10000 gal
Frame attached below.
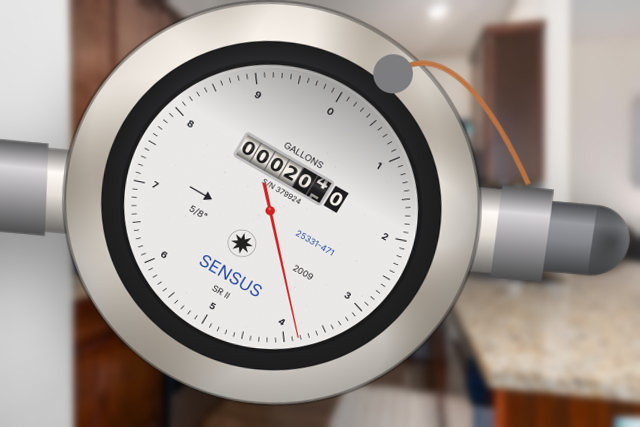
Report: 2043.8 gal
